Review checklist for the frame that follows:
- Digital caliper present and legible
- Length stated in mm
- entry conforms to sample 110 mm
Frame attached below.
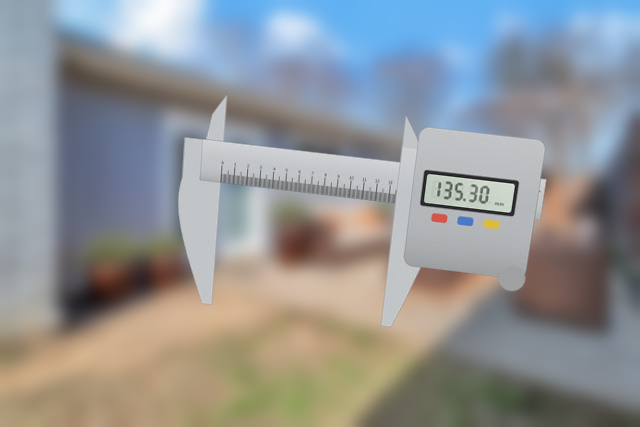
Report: 135.30 mm
